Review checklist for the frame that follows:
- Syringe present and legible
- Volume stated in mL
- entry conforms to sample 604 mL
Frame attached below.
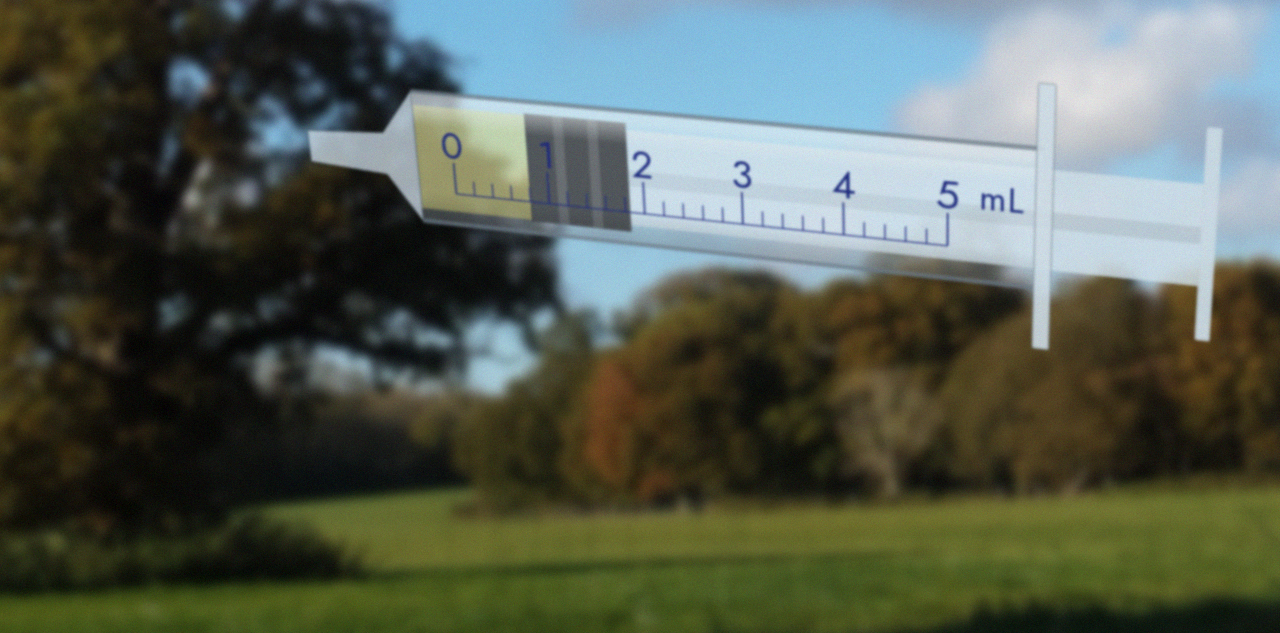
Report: 0.8 mL
